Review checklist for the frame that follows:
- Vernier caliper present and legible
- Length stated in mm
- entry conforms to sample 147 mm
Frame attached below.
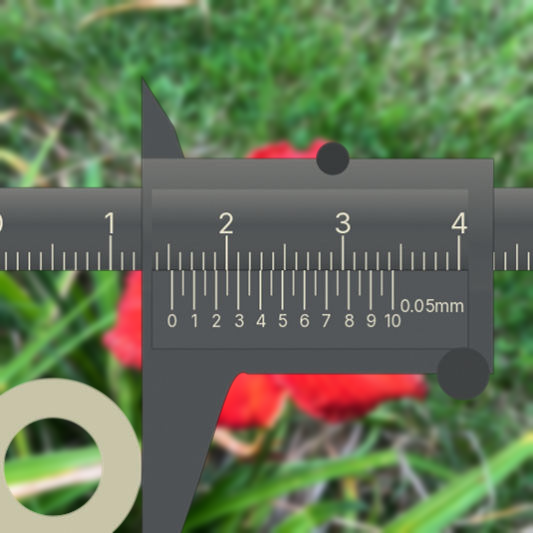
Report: 15.3 mm
